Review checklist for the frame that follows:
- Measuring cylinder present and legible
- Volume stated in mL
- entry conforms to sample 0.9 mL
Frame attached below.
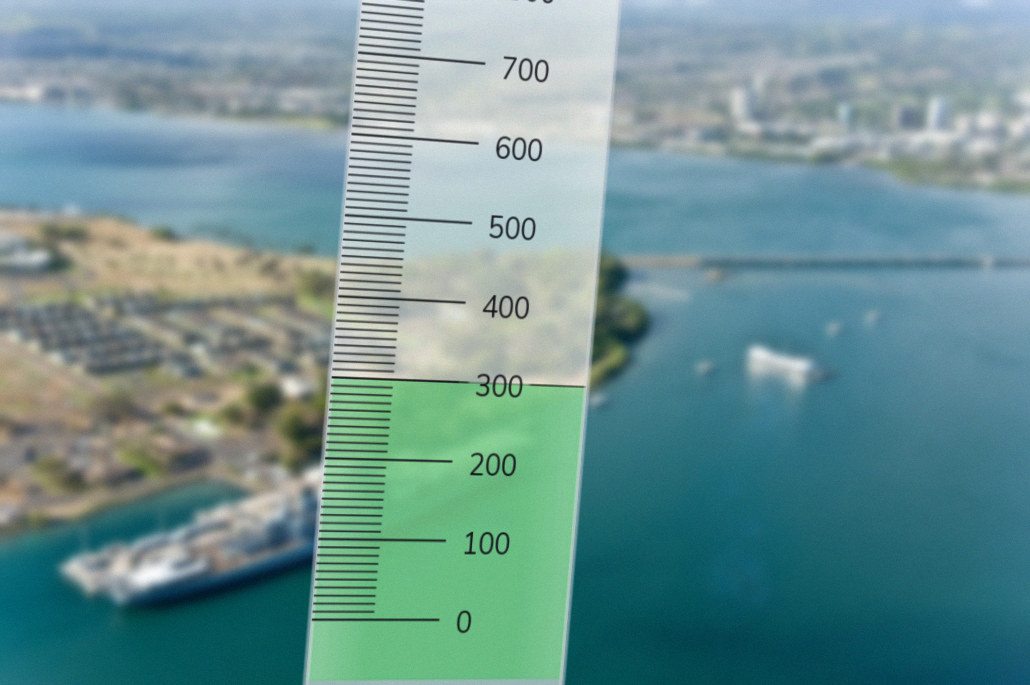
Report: 300 mL
